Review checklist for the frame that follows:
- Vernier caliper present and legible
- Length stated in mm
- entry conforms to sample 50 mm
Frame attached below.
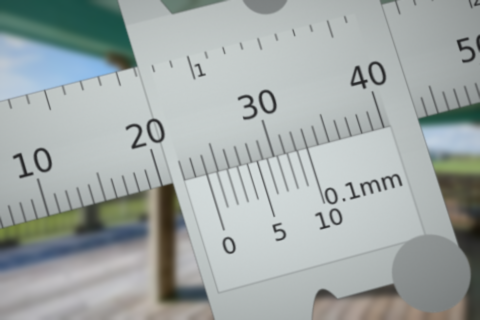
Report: 24.0 mm
